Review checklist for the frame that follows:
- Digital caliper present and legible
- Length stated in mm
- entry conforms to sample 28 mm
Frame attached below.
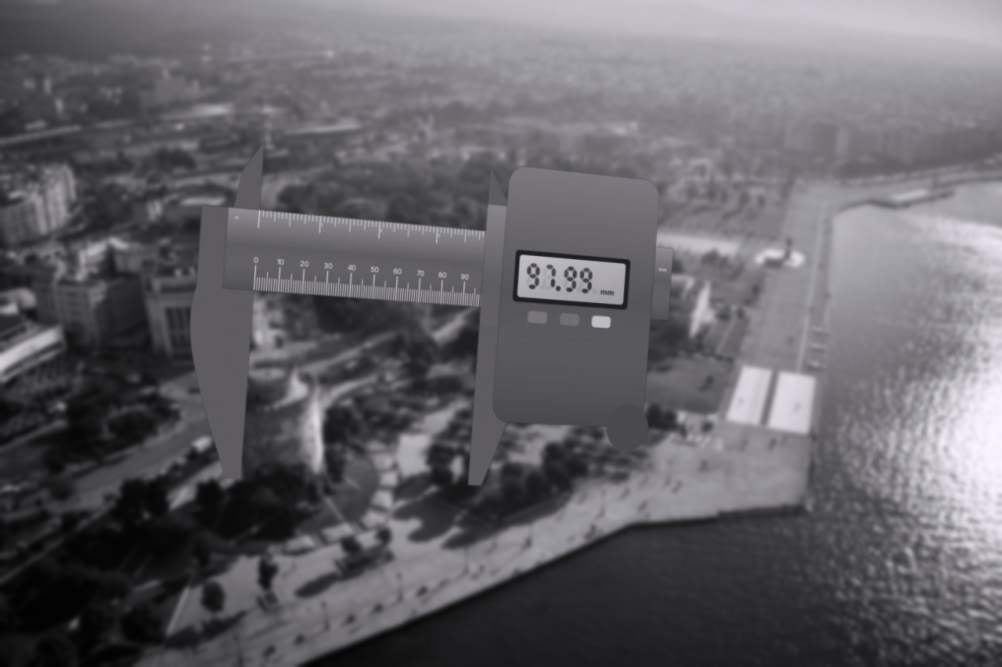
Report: 97.99 mm
